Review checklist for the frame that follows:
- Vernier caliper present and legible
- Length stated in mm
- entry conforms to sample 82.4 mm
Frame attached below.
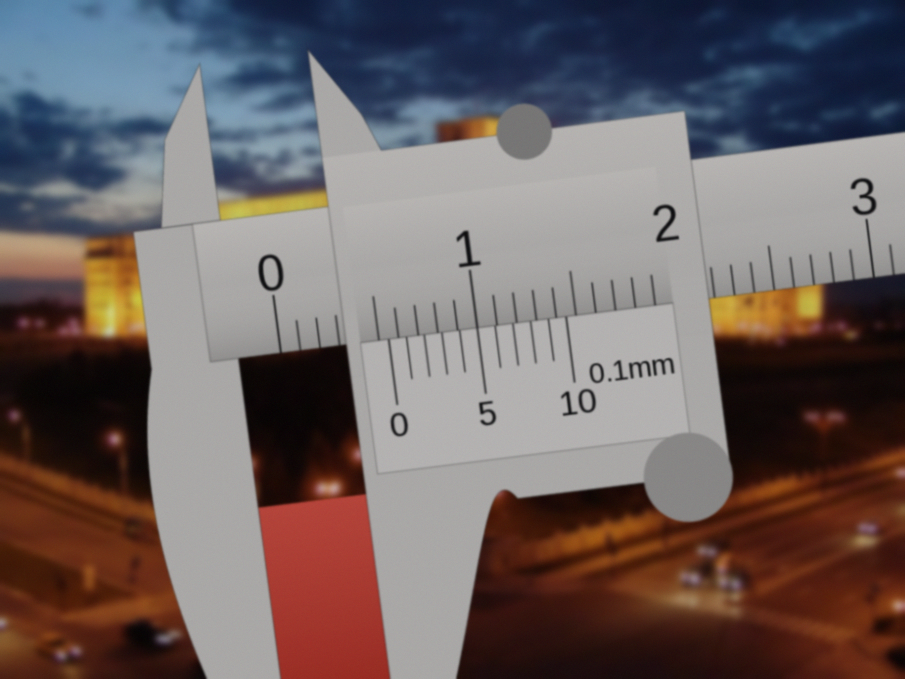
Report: 5.5 mm
